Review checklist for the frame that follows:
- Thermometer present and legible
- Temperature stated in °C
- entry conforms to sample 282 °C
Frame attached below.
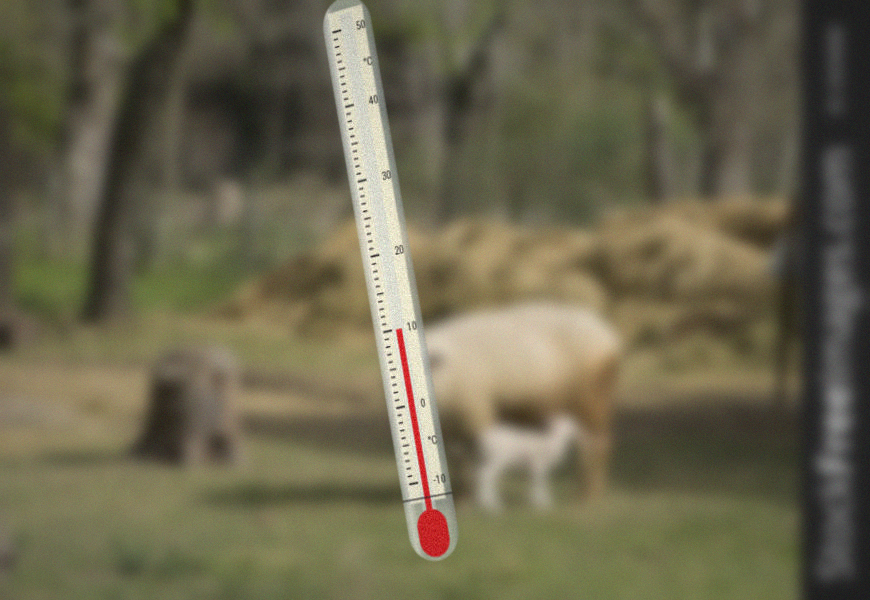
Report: 10 °C
